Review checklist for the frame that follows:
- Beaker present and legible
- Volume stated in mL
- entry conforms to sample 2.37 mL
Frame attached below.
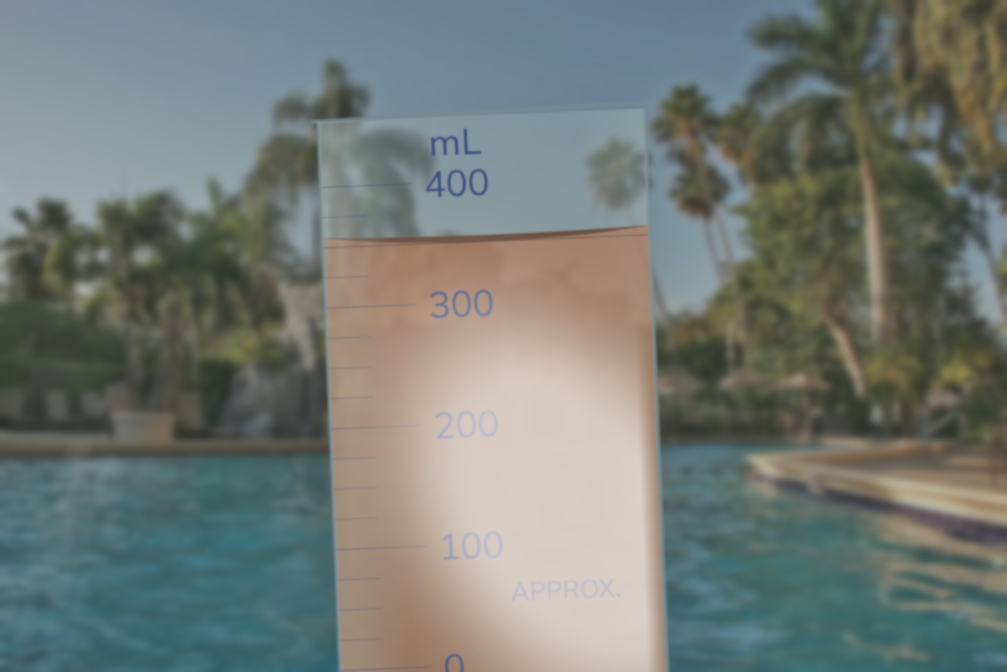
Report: 350 mL
